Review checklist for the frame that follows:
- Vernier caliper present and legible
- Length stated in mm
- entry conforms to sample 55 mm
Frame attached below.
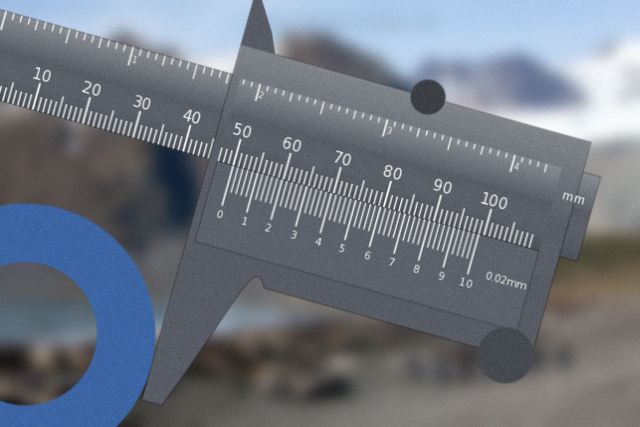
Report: 50.0 mm
